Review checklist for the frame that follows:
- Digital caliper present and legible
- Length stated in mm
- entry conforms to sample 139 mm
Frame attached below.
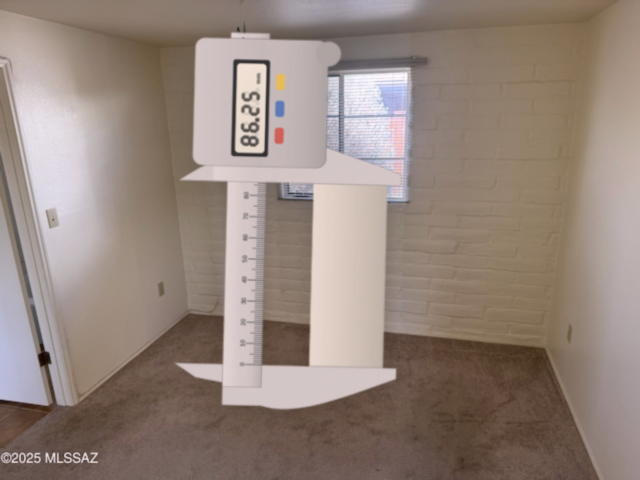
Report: 86.25 mm
